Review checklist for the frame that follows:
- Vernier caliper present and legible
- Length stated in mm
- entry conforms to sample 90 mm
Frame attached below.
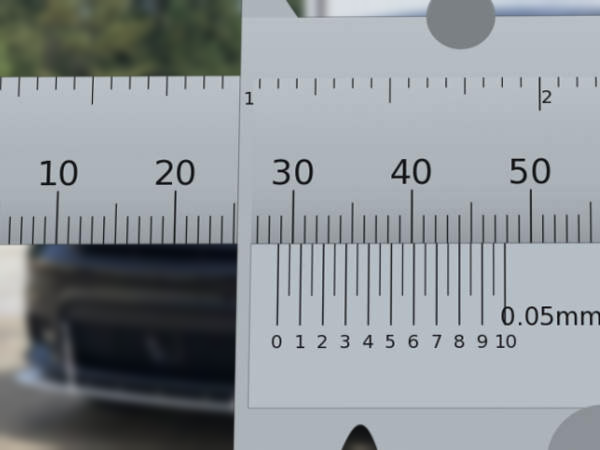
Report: 28.8 mm
